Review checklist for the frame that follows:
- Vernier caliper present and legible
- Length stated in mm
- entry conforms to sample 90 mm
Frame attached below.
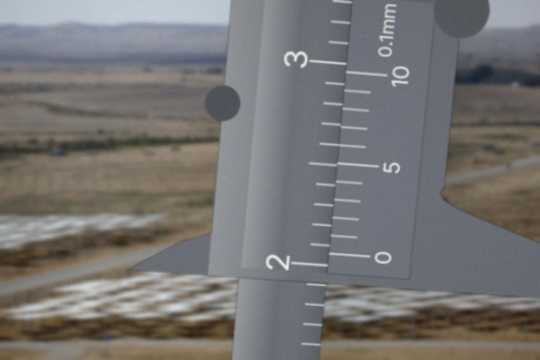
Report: 20.6 mm
